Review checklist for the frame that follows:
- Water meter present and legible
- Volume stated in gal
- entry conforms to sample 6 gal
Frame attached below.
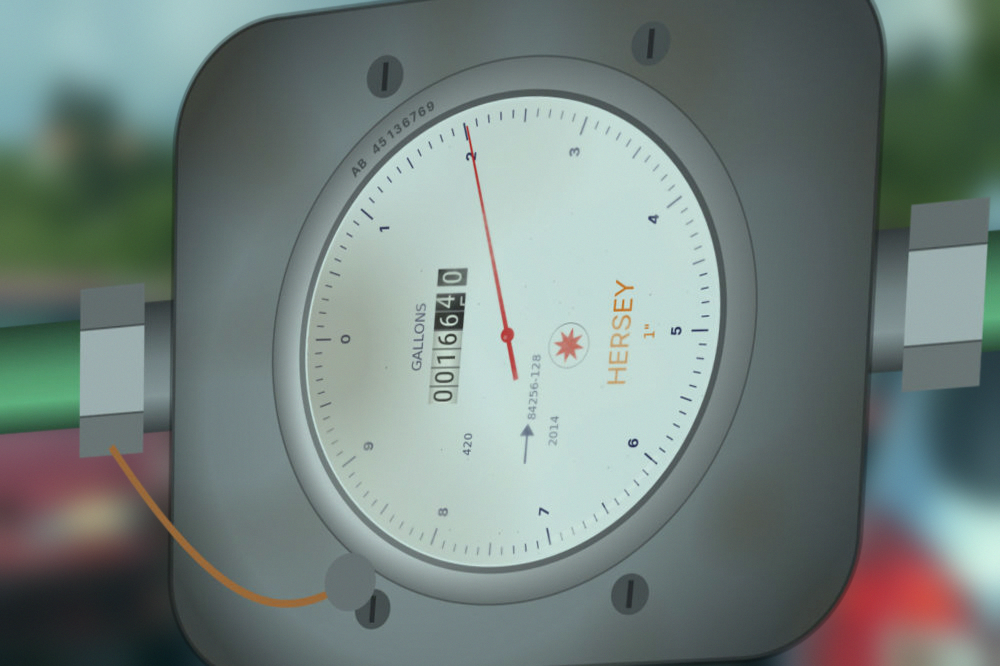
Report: 16642.0 gal
